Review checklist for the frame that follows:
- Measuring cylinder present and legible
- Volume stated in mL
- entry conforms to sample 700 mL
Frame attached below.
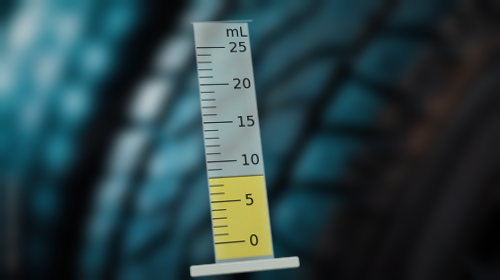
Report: 8 mL
